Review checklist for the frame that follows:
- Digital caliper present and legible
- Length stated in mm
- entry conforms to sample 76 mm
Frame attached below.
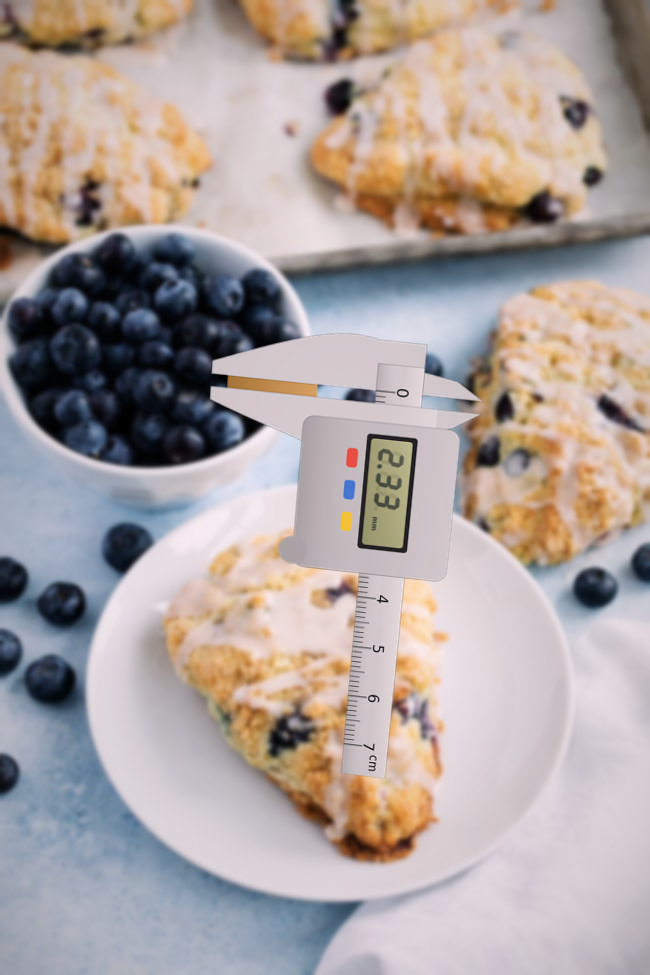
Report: 2.33 mm
